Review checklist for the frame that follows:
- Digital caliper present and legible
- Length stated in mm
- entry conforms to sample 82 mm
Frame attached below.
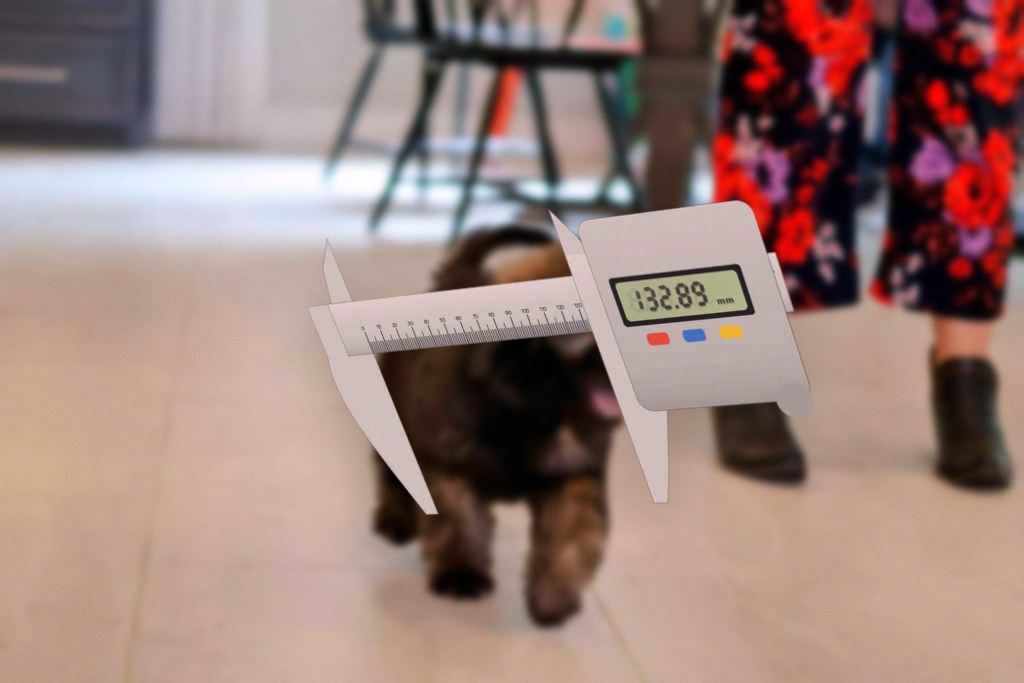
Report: 132.89 mm
